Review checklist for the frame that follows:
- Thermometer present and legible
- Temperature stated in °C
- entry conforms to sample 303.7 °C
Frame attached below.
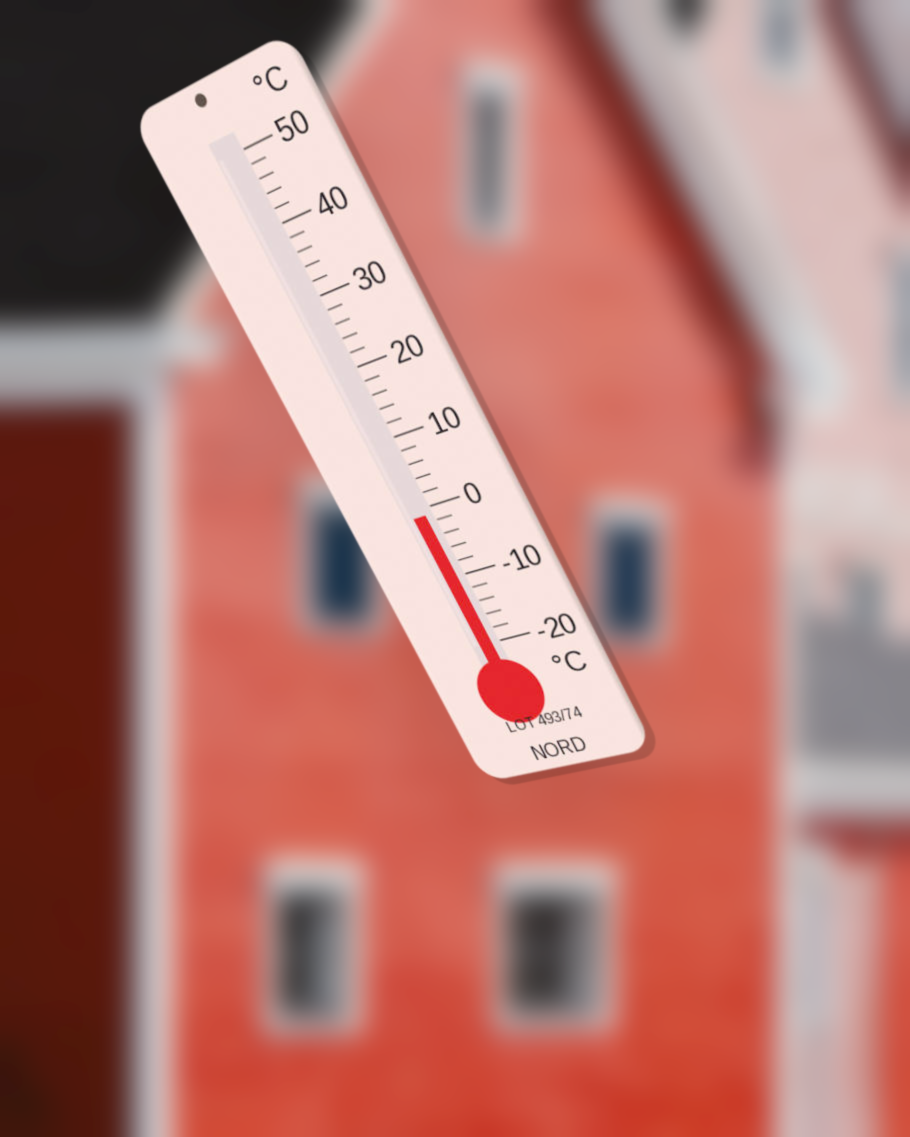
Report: -1 °C
